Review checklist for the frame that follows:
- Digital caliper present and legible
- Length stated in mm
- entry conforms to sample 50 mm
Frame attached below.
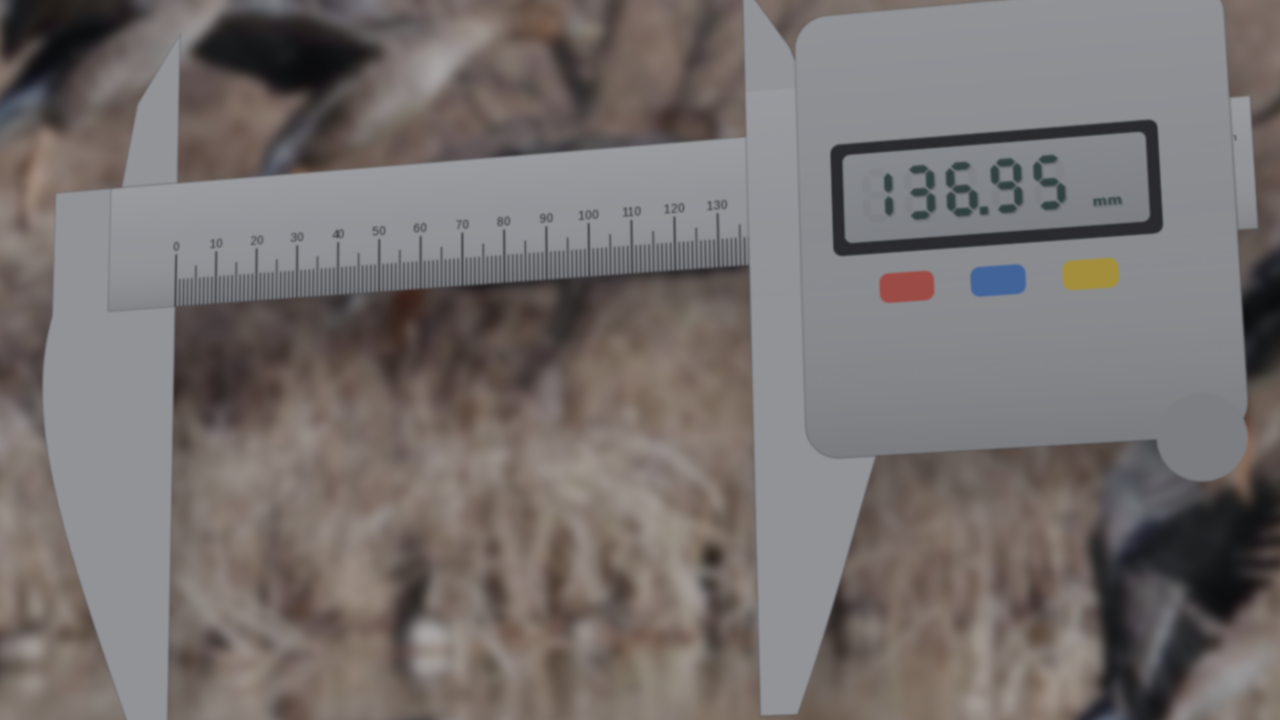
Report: 136.95 mm
